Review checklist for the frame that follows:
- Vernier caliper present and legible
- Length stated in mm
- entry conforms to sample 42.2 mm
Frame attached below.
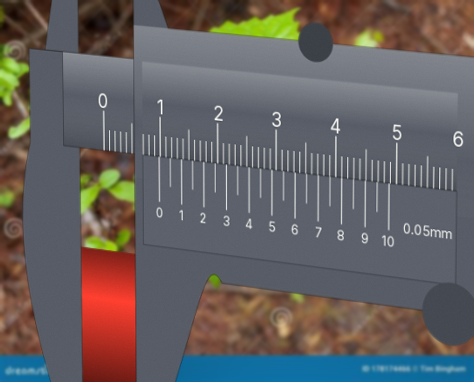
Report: 9.8 mm
